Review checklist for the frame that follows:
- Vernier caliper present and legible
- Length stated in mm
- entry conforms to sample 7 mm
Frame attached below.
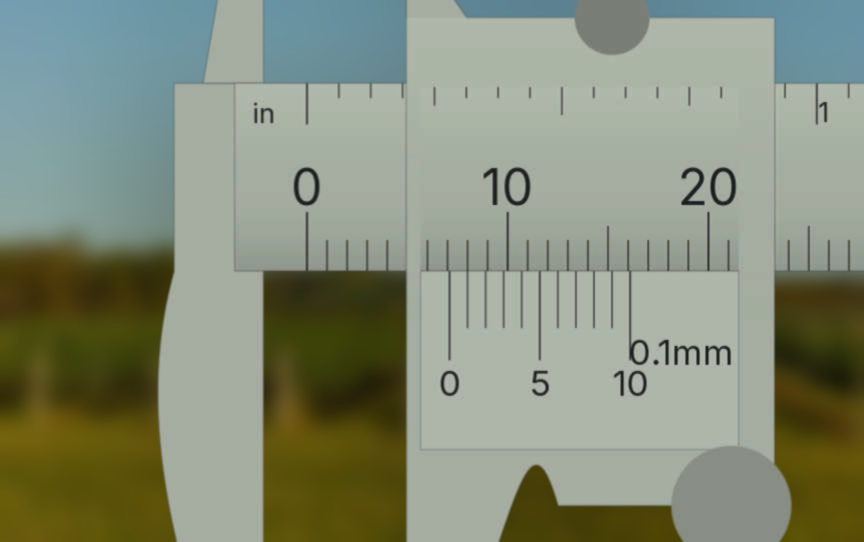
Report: 7.1 mm
